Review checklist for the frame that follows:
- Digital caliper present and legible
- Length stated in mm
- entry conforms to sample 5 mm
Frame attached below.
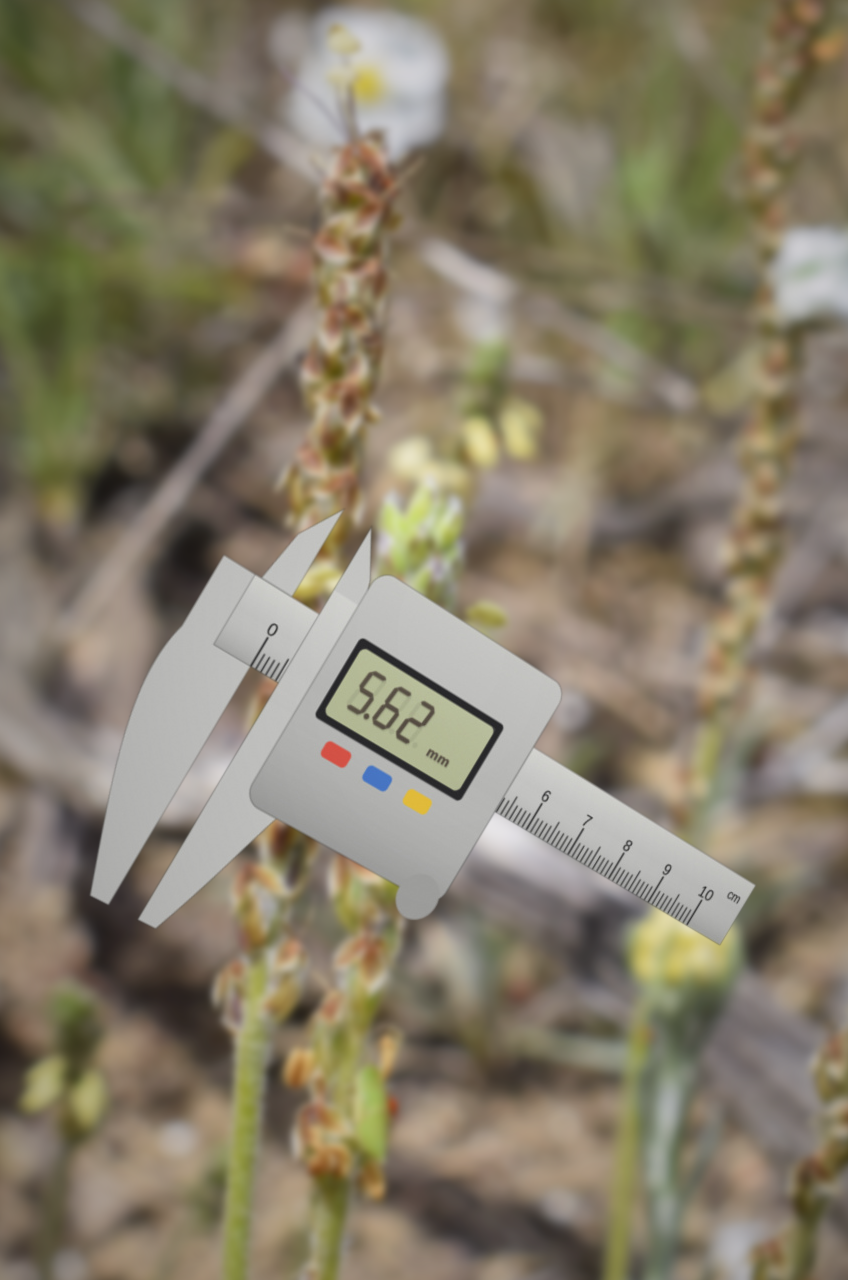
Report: 5.62 mm
